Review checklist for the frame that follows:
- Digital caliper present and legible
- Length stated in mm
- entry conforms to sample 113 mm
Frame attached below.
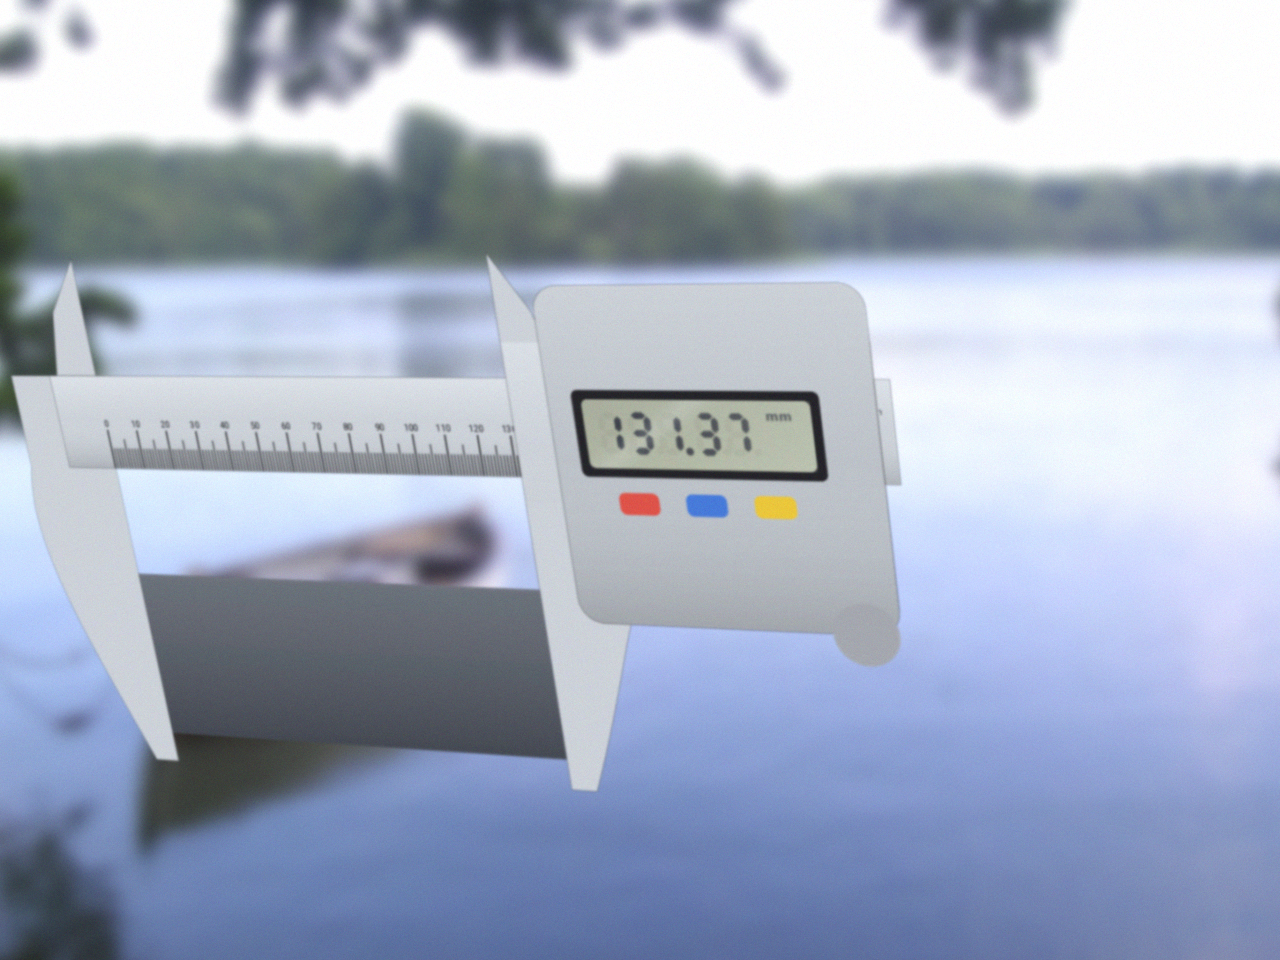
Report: 131.37 mm
